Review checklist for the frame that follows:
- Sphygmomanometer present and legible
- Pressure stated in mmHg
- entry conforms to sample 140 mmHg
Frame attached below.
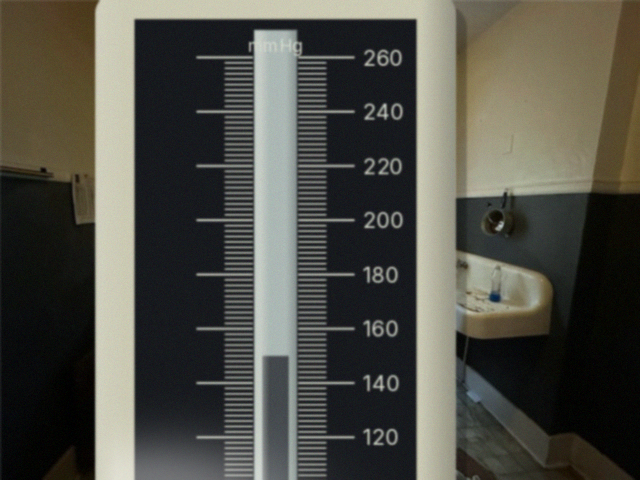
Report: 150 mmHg
